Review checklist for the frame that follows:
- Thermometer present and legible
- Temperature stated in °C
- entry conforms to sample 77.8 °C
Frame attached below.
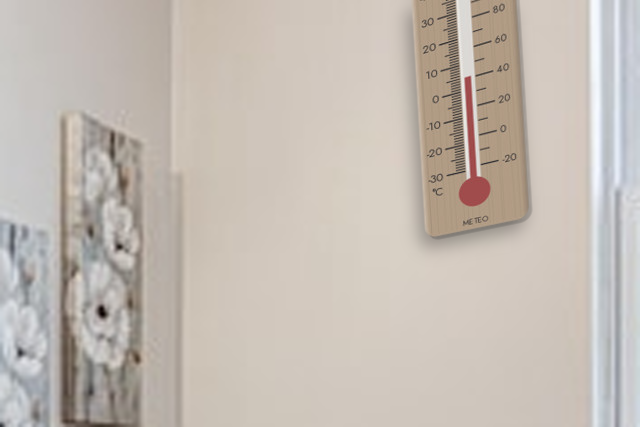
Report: 5 °C
